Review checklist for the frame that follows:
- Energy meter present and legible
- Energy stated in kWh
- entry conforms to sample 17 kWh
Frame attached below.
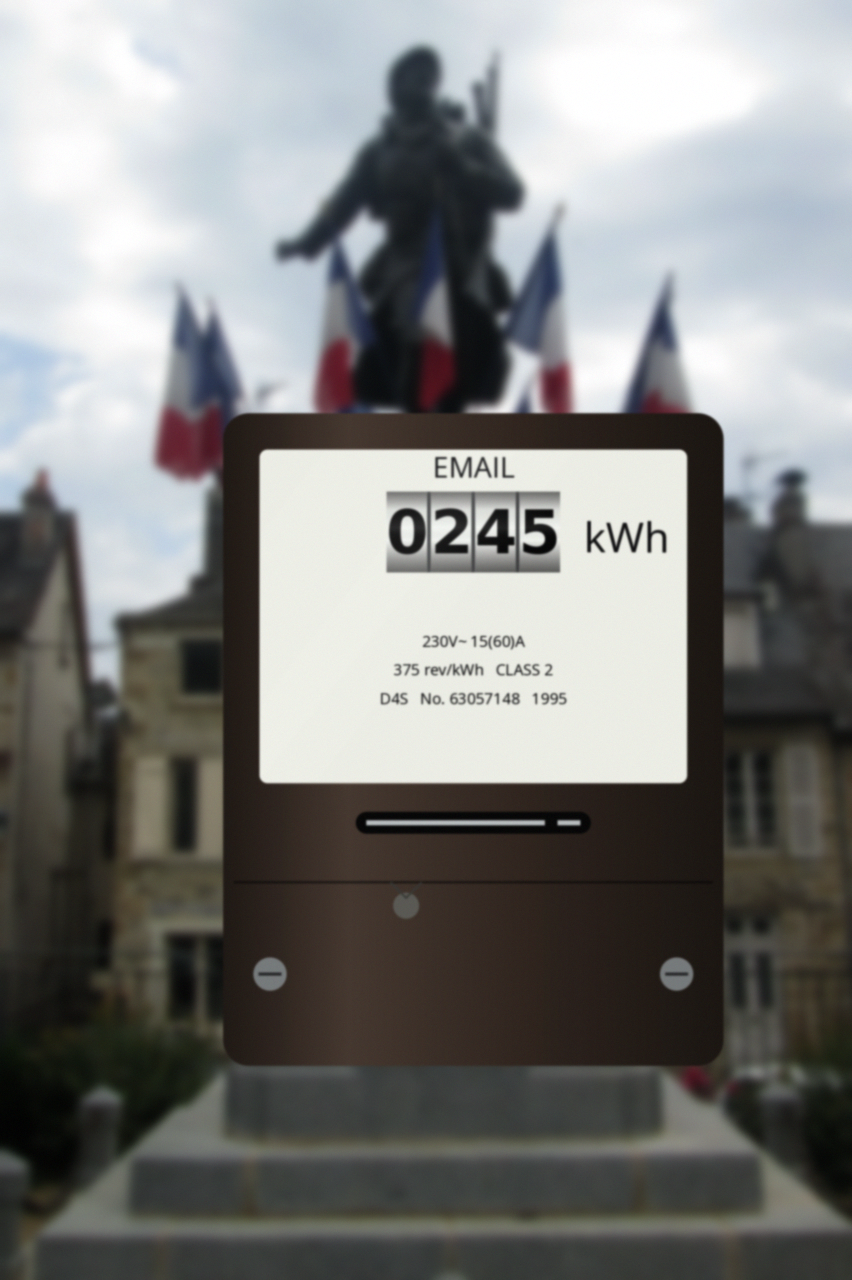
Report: 245 kWh
